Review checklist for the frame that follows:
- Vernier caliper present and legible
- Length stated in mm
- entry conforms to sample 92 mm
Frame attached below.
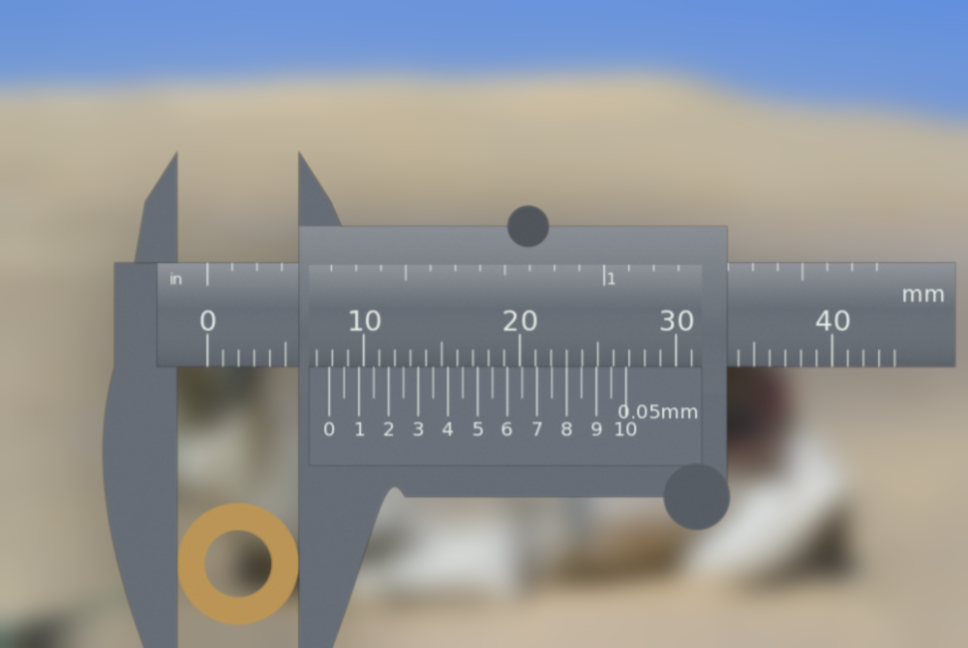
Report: 7.8 mm
